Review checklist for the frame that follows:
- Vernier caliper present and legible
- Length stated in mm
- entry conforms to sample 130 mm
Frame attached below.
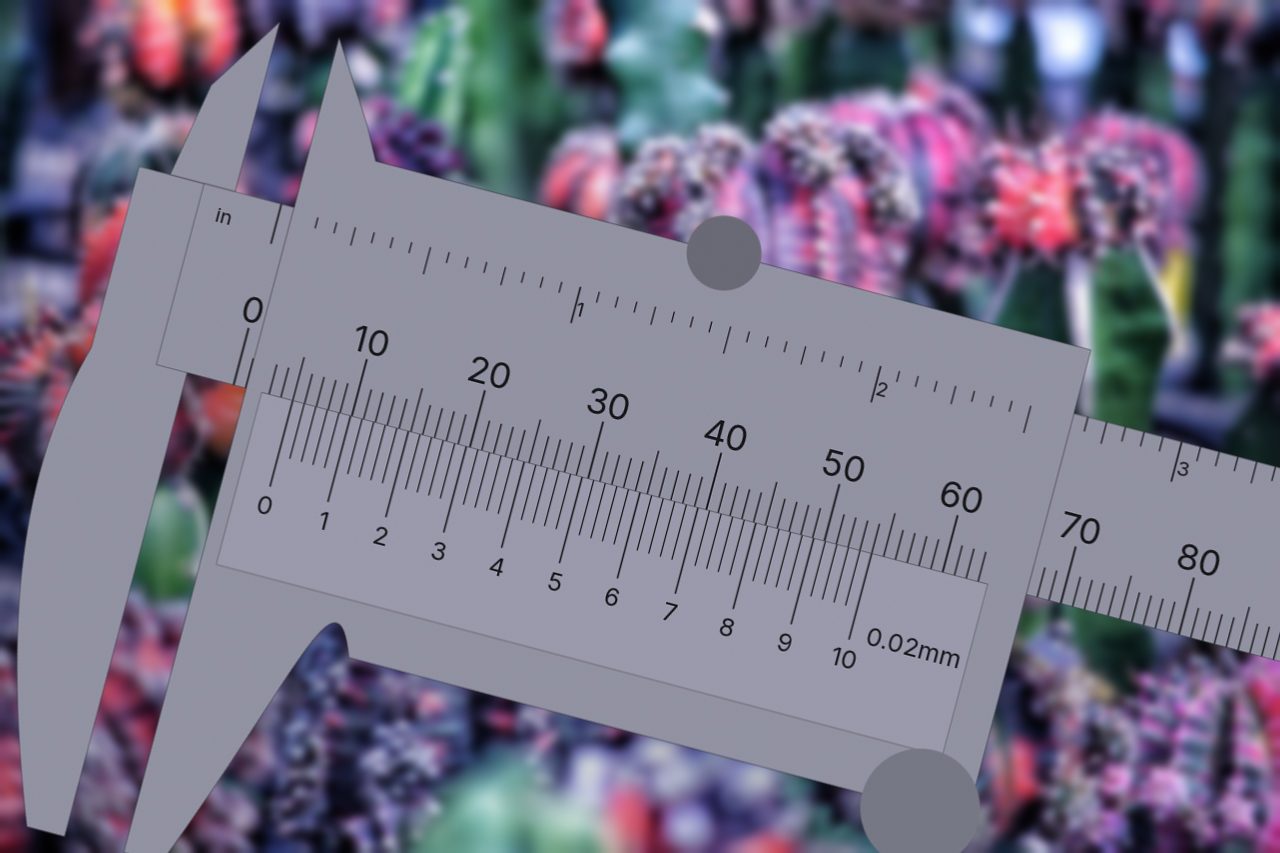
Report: 5.0 mm
